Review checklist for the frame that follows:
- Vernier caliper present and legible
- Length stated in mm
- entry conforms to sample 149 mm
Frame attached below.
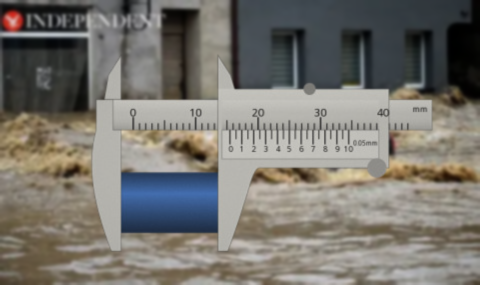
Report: 15.5 mm
